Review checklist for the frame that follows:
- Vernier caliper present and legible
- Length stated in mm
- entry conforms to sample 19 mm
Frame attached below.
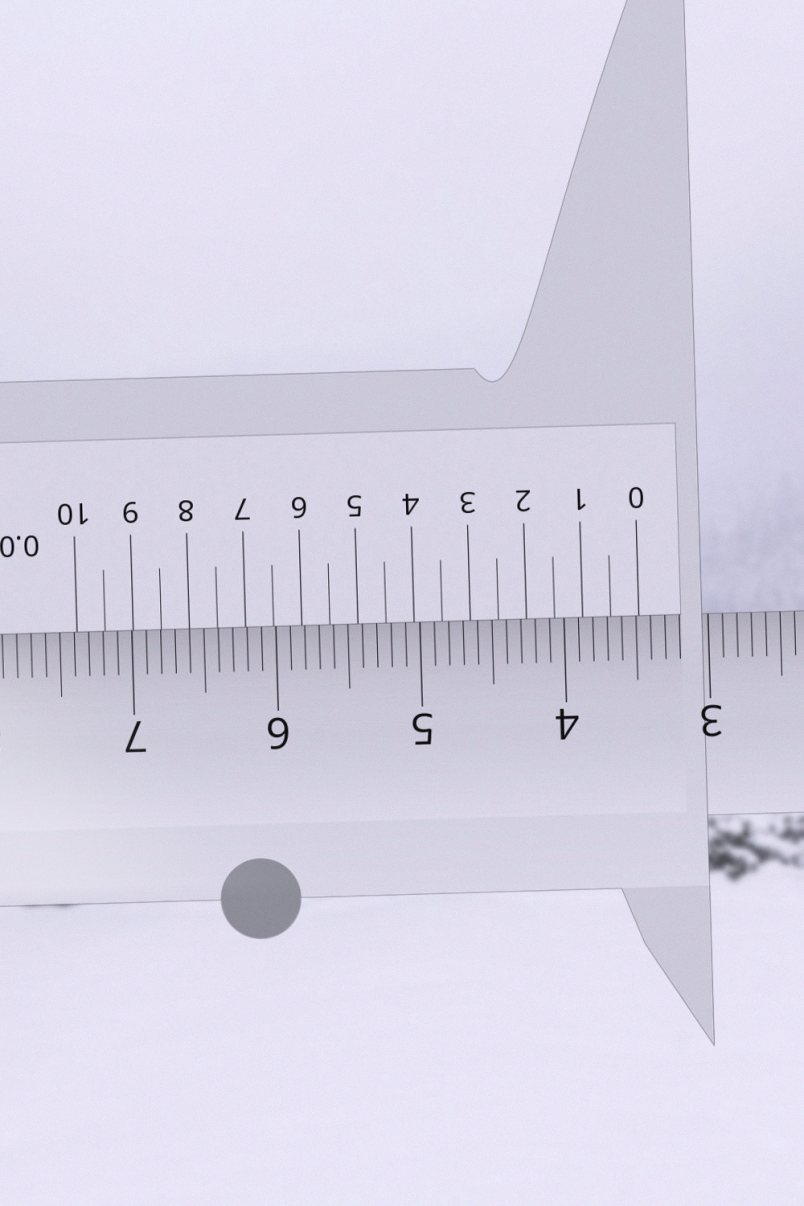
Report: 34.8 mm
